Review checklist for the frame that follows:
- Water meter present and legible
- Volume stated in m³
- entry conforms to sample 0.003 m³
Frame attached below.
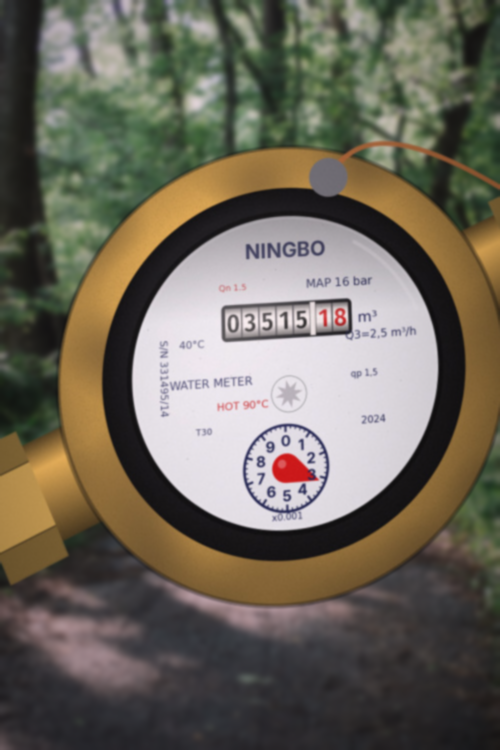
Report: 3515.183 m³
